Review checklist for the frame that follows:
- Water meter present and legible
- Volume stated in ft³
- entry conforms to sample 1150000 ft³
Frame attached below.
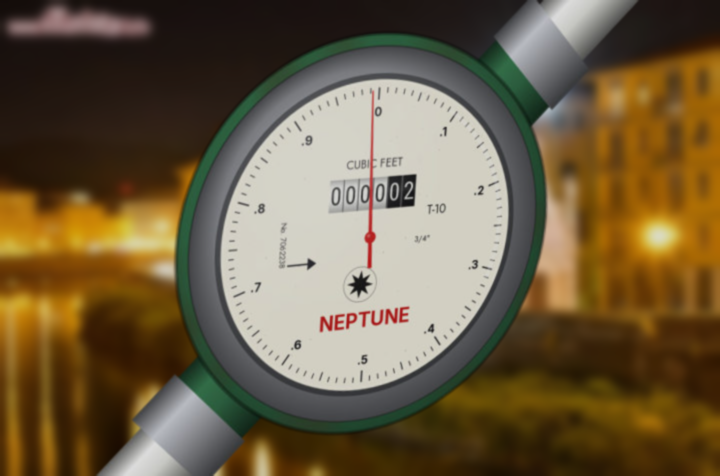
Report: 1.99 ft³
